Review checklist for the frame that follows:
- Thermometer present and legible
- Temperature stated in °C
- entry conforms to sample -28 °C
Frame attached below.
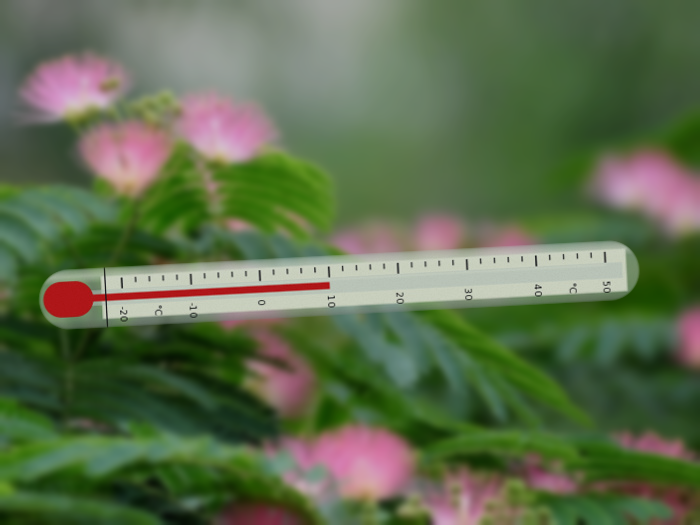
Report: 10 °C
